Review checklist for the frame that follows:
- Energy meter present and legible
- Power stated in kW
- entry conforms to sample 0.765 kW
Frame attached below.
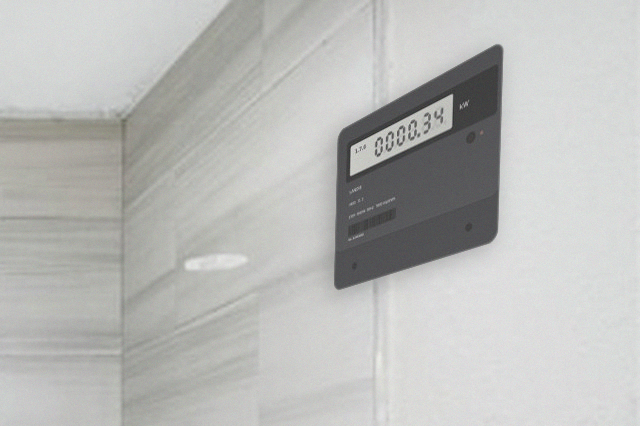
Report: 0.34 kW
